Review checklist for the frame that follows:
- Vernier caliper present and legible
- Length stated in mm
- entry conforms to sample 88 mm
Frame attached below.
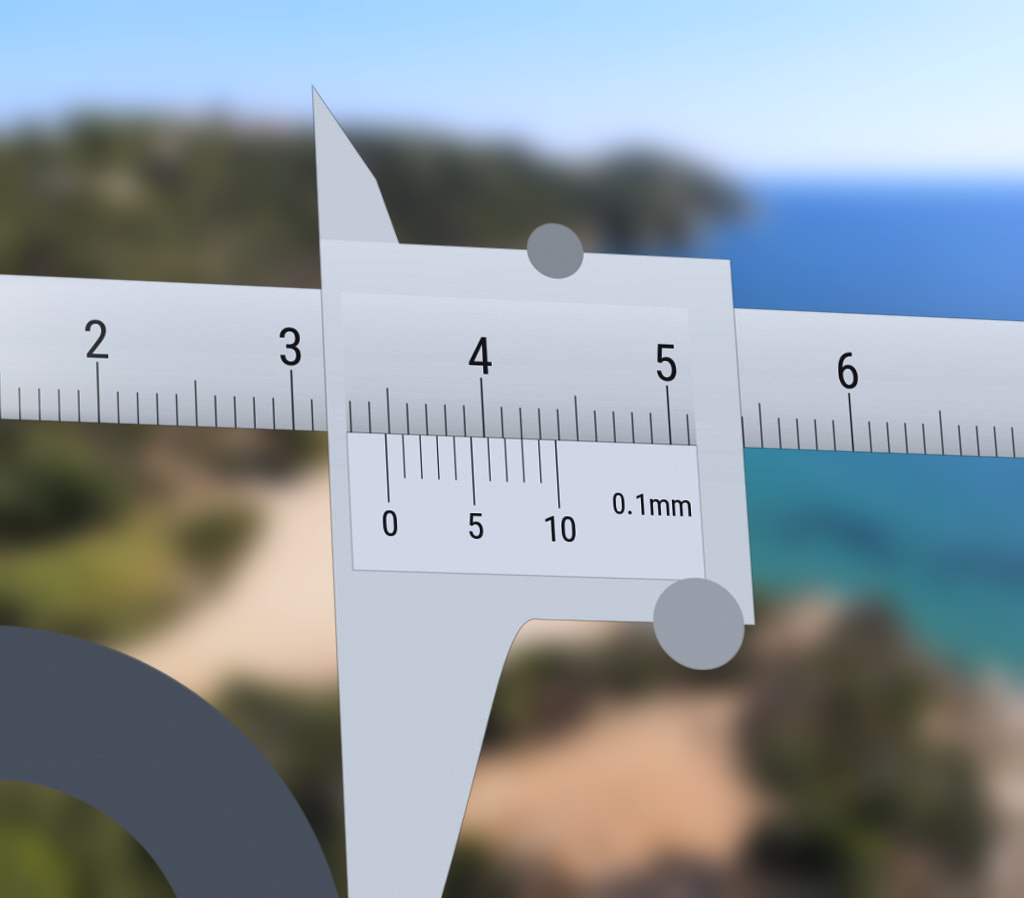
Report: 34.8 mm
